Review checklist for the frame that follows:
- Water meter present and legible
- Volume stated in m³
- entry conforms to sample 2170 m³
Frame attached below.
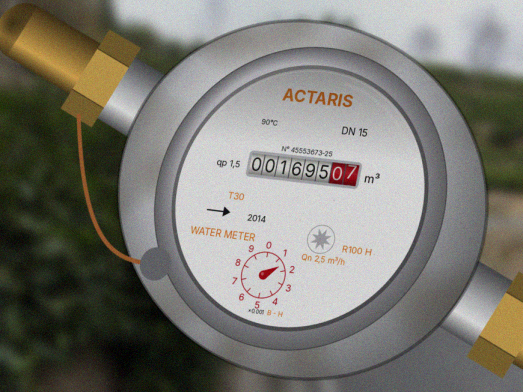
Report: 1695.071 m³
